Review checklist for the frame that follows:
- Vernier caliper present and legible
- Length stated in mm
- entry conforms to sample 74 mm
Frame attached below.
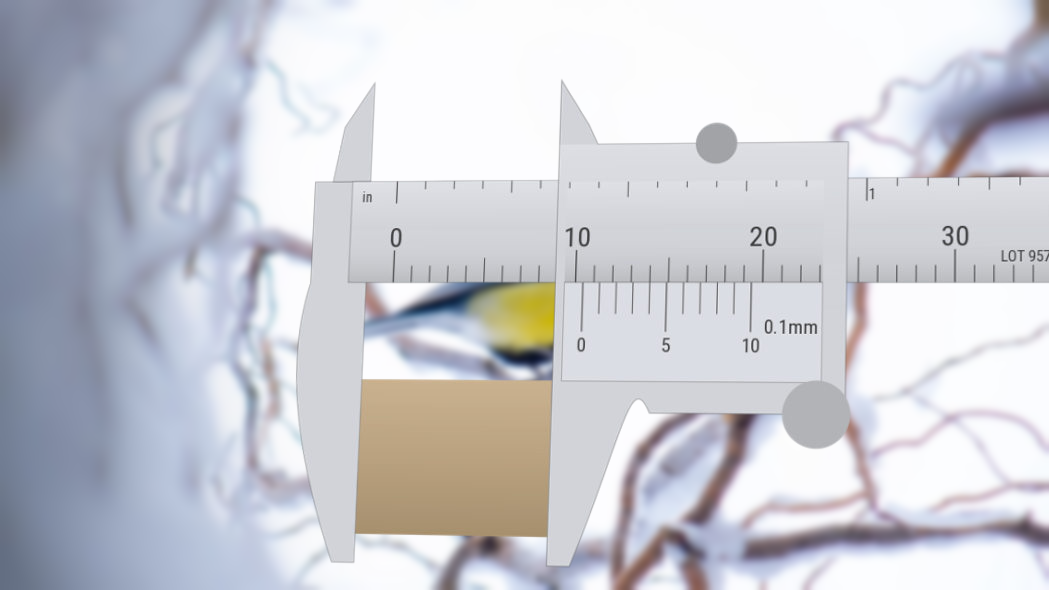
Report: 10.4 mm
